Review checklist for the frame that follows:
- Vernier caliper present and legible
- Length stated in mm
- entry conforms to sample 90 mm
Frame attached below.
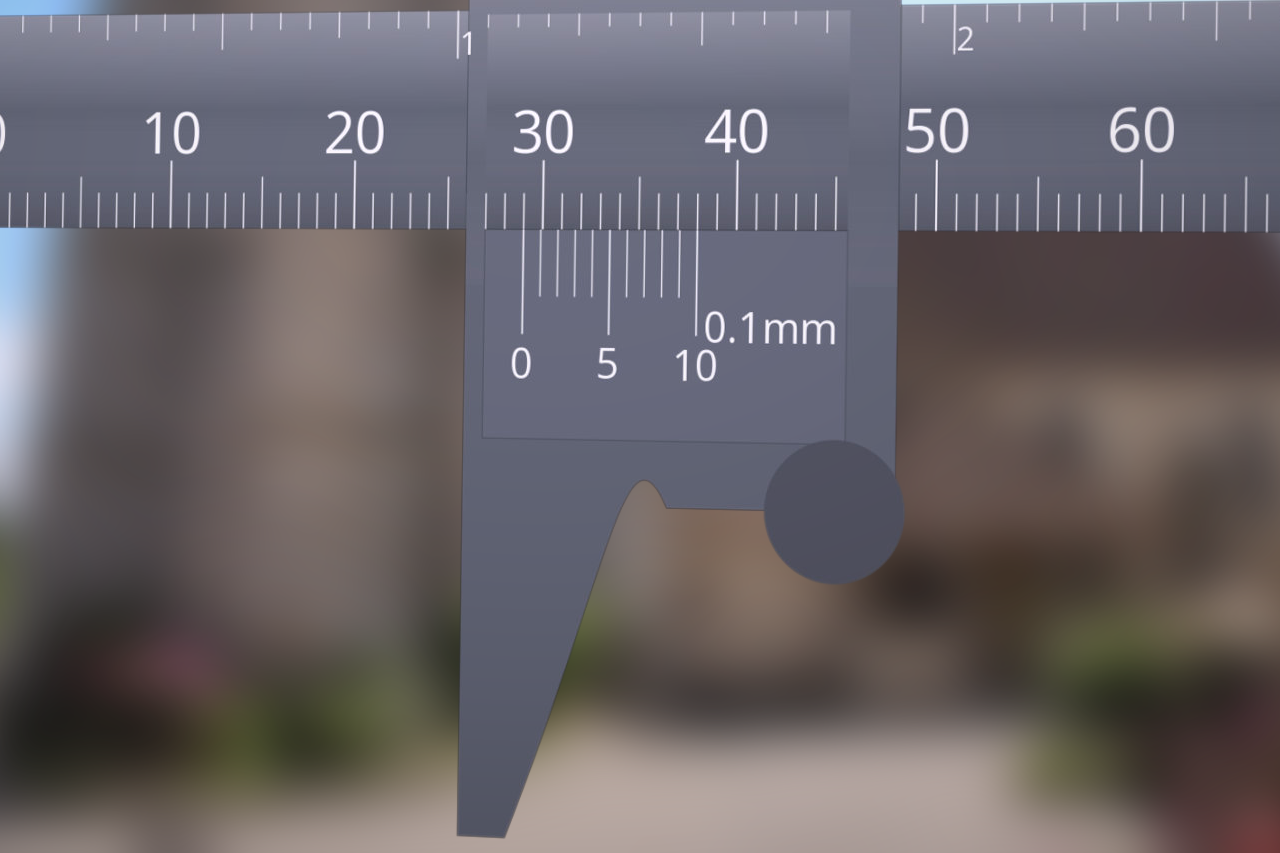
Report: 29.0 mm
